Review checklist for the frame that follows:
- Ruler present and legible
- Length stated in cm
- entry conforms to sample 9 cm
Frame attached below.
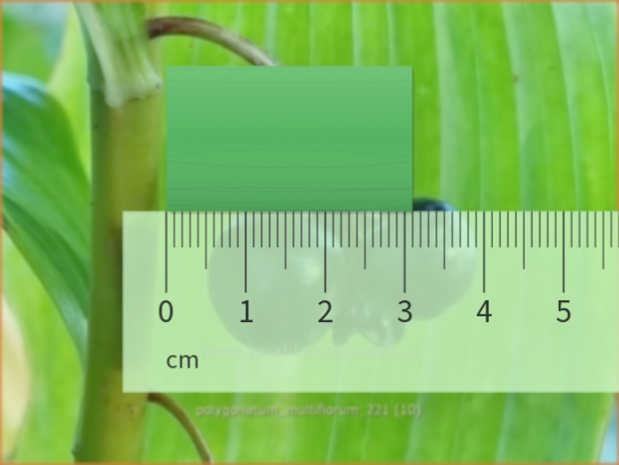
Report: 3.1 cm
